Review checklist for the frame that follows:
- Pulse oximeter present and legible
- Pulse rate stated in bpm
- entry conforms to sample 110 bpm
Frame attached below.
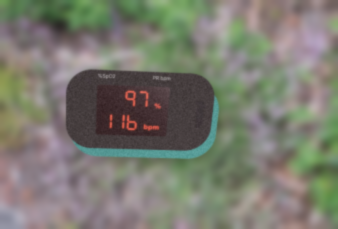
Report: 116 bpm
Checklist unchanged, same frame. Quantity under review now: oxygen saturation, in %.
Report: 97 %
